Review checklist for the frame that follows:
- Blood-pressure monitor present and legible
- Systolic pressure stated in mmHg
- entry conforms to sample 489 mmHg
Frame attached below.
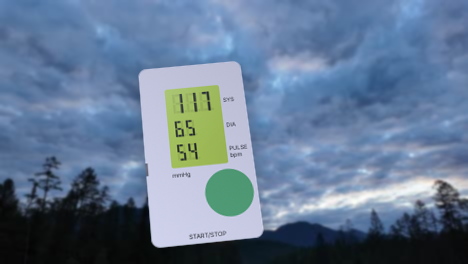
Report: 117 mmHg
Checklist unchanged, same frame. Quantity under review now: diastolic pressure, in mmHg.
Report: 65 mmHg
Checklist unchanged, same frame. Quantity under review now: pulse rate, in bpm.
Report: 54 bpm
